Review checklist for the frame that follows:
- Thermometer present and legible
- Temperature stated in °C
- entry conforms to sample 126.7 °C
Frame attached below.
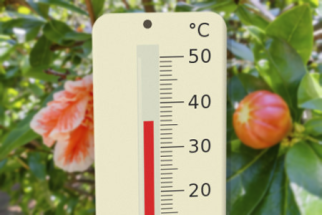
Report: 36 °C
